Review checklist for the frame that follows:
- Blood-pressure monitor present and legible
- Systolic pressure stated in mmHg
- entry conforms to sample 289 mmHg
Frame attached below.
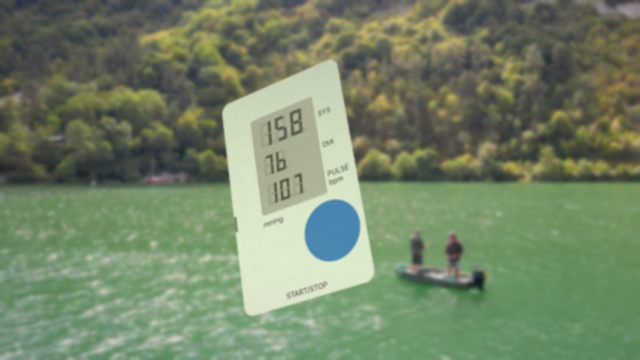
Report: 158 mmHg
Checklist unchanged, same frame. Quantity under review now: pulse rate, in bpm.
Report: 107 bpm
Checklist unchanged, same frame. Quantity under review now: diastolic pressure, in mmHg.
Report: 76 mmHg
